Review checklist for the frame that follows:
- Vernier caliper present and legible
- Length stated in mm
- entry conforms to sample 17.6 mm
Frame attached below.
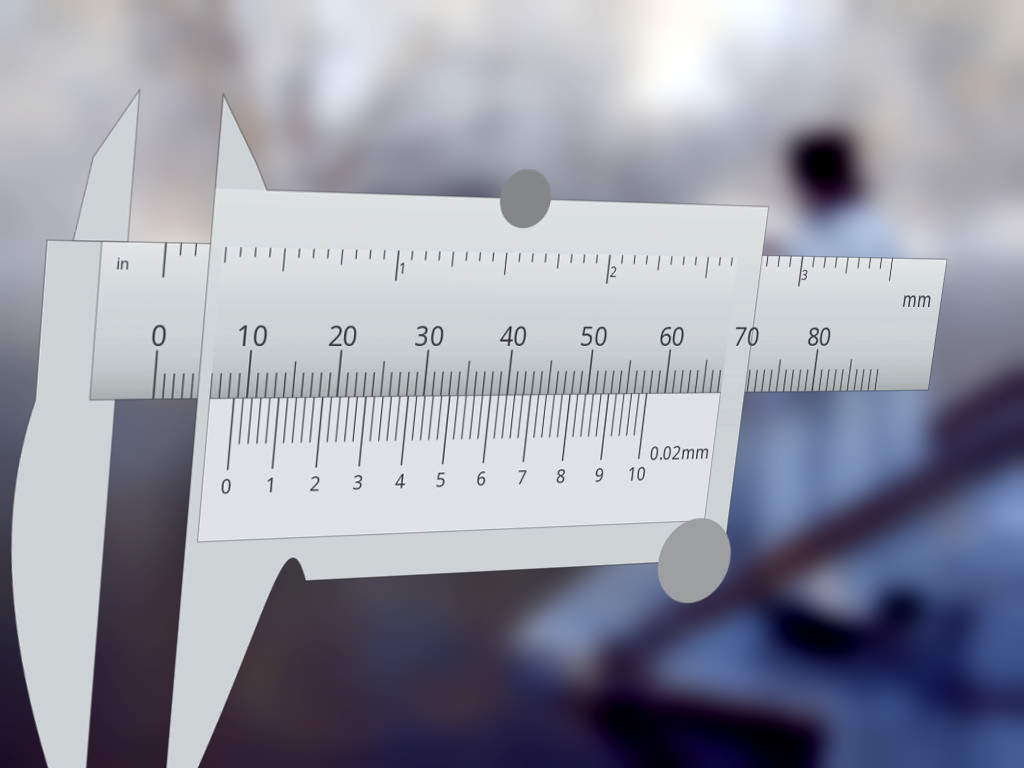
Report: 8.6 mm
